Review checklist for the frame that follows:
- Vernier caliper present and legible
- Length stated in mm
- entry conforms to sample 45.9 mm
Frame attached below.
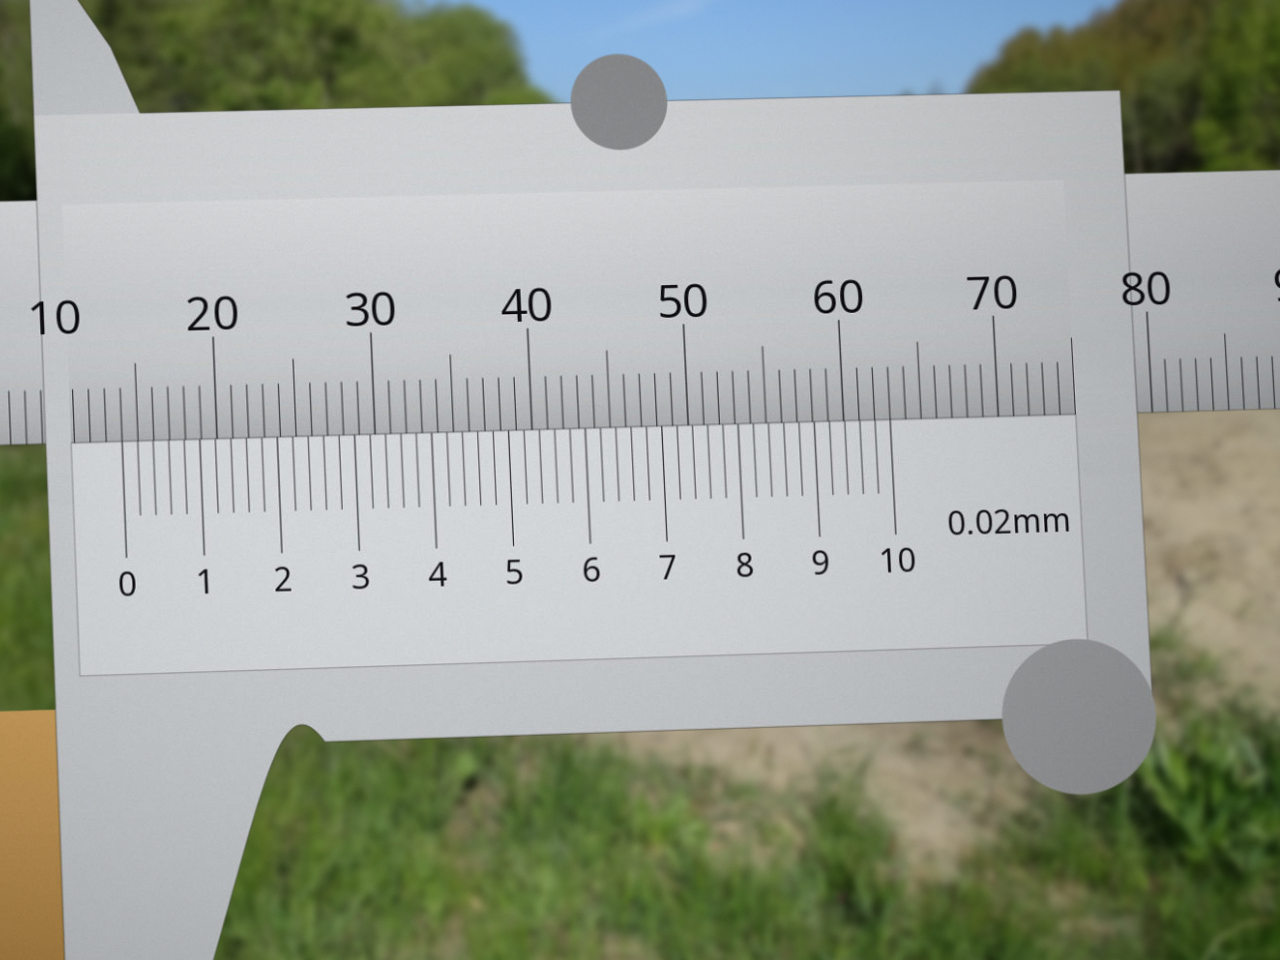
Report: 14.0 mm
